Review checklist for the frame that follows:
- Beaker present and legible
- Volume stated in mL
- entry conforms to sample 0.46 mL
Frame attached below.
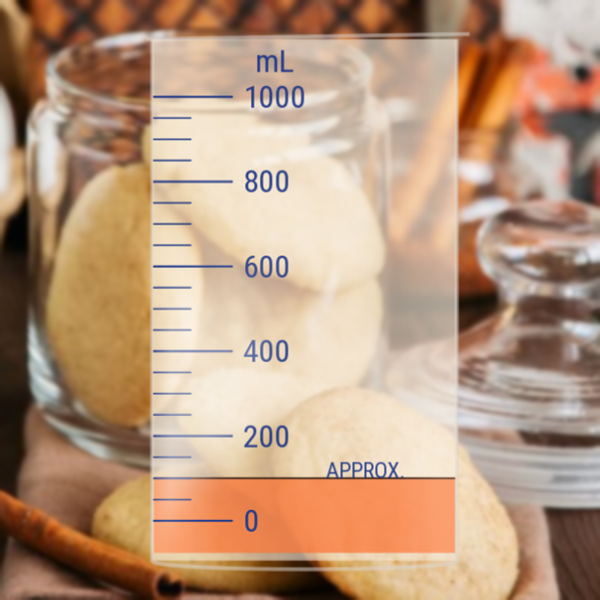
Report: 100 mL
